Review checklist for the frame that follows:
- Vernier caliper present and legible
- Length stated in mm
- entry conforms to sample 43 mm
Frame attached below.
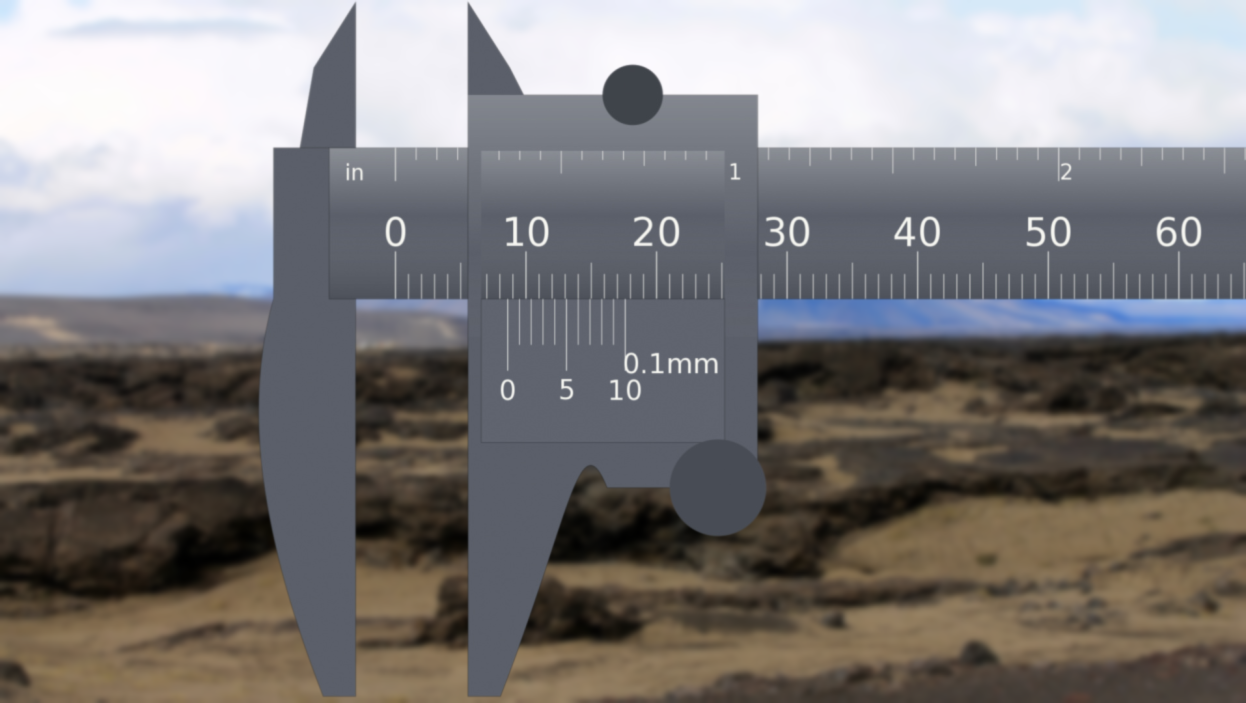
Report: 8.6 mm
